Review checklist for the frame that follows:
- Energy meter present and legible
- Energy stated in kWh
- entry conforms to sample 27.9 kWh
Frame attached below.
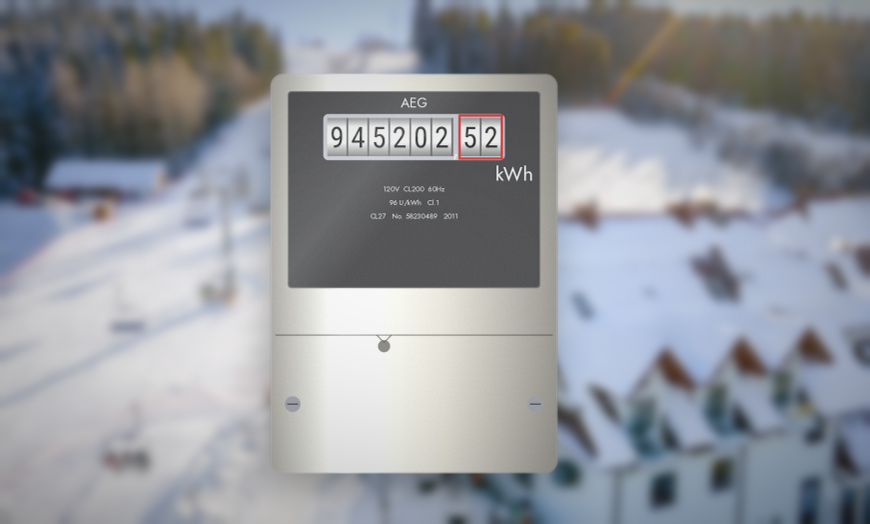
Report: 945202.52 kWh
